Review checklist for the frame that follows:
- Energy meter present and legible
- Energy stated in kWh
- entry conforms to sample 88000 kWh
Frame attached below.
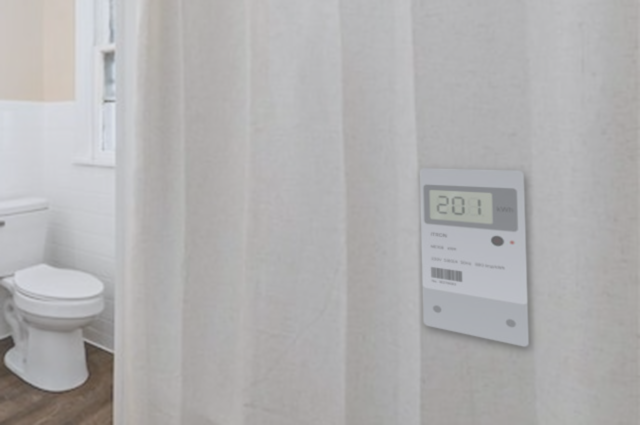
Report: 201 kWh
